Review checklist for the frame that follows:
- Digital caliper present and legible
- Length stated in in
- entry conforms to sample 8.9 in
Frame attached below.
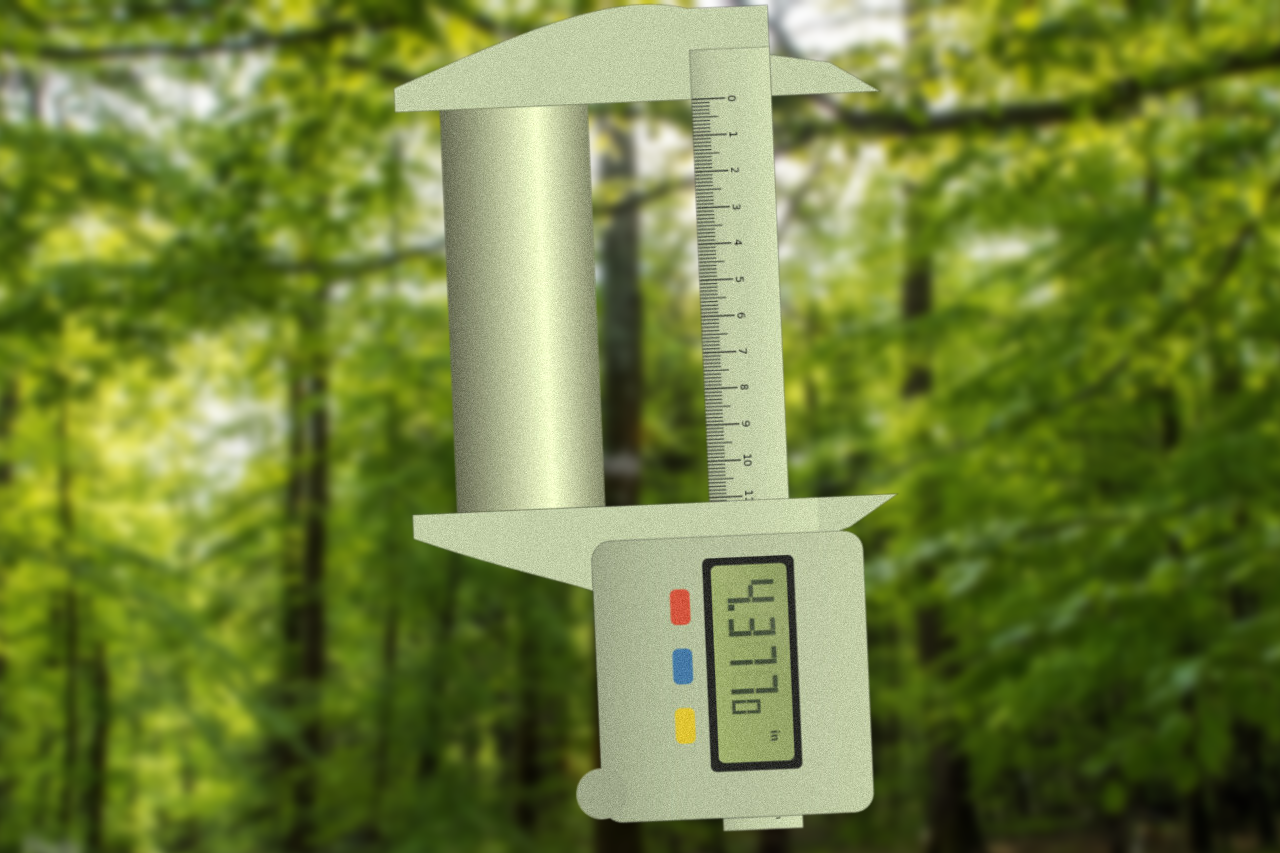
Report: 4.3770 in
